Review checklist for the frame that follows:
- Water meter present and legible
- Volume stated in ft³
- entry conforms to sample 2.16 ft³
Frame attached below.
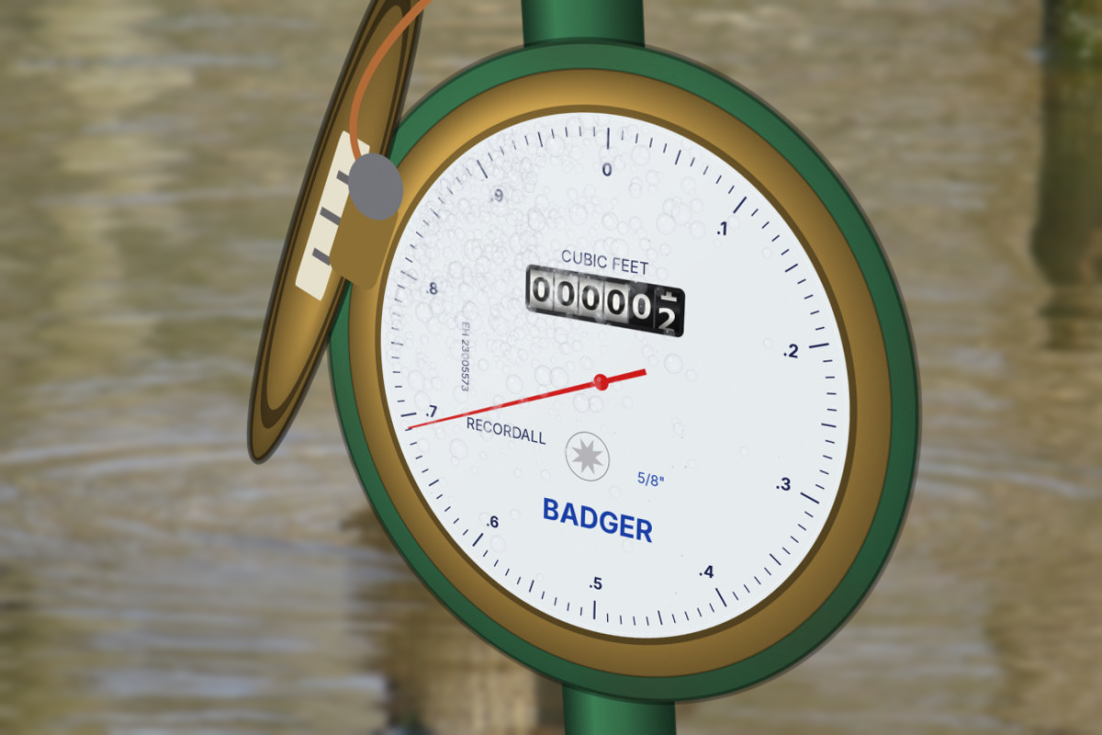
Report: 1.69 ft³
